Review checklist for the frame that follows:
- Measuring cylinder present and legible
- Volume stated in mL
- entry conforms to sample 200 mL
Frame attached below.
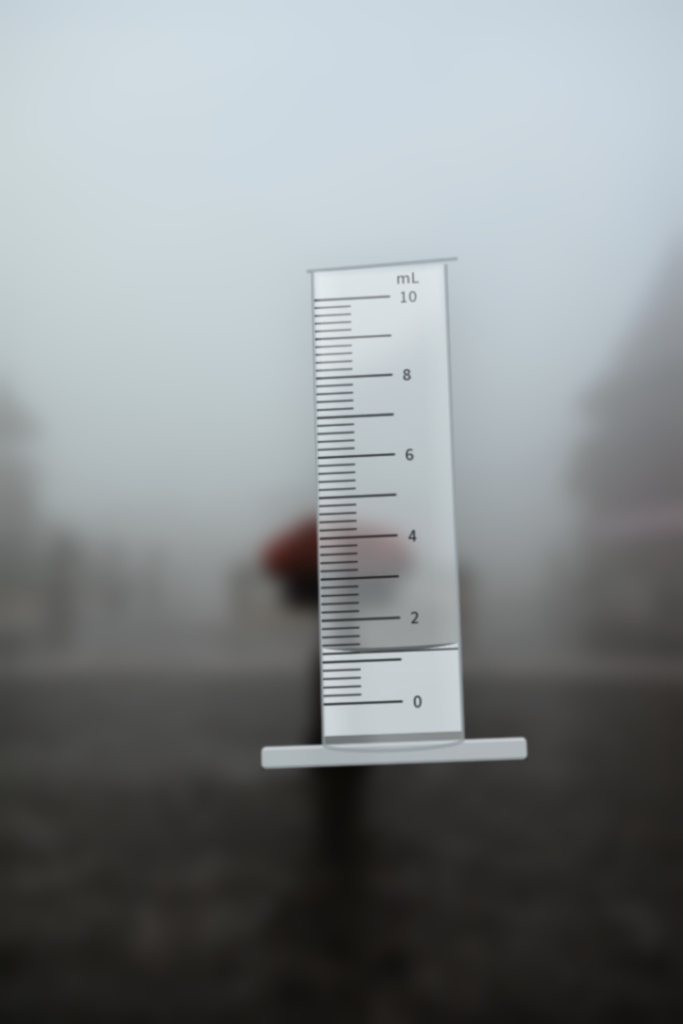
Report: 1.2 mL
